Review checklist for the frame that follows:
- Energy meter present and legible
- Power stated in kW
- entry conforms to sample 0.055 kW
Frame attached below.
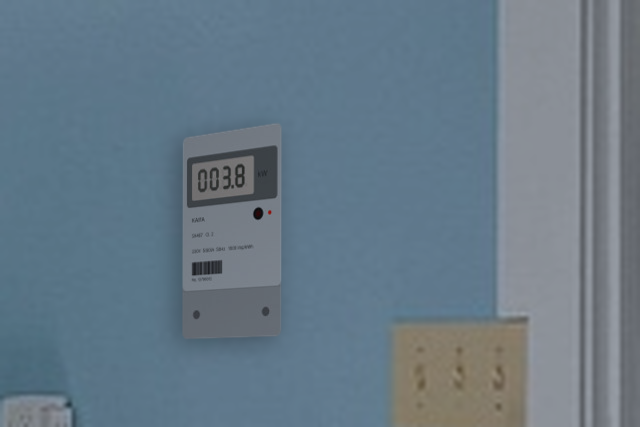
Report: 3.8 kW
